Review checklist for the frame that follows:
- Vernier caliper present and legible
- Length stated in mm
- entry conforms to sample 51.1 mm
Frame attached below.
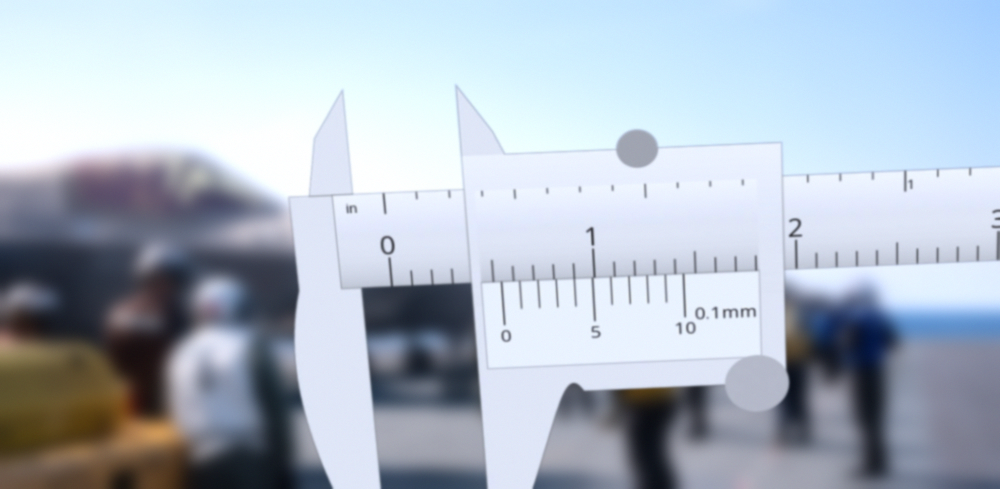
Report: 5.4 mm
